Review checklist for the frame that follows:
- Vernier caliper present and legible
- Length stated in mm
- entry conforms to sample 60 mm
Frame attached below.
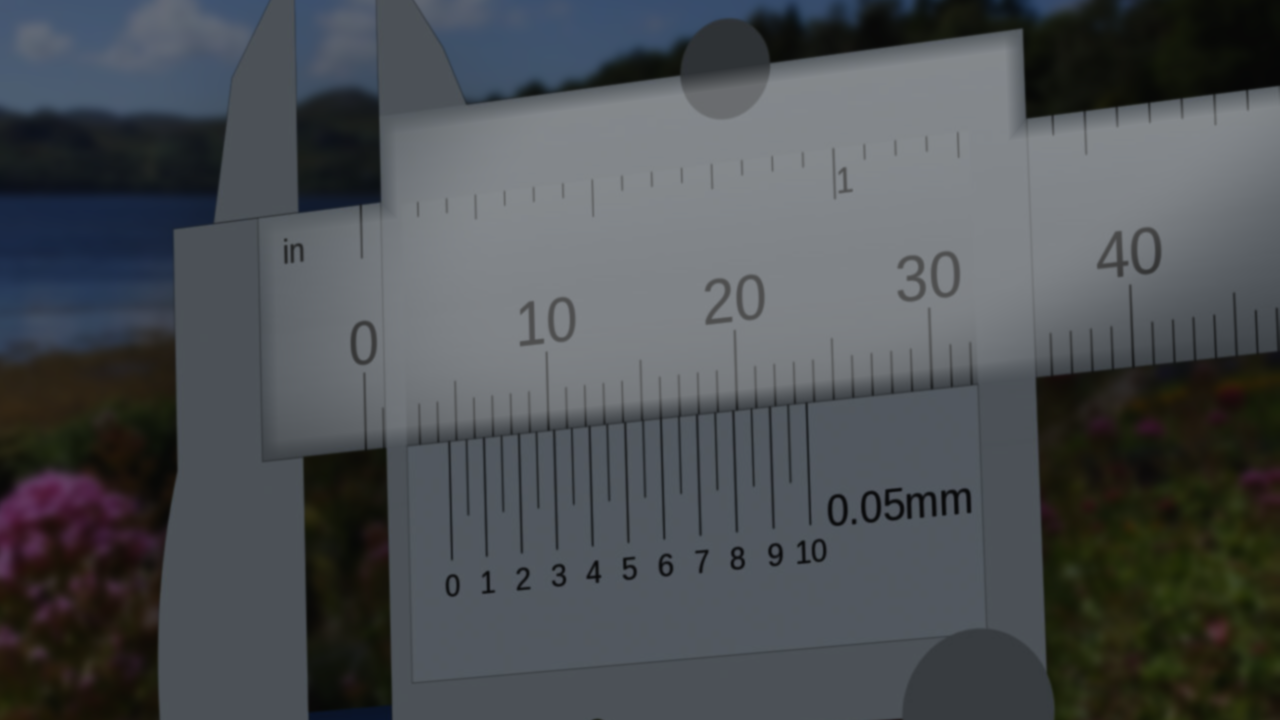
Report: 4.6 mm
